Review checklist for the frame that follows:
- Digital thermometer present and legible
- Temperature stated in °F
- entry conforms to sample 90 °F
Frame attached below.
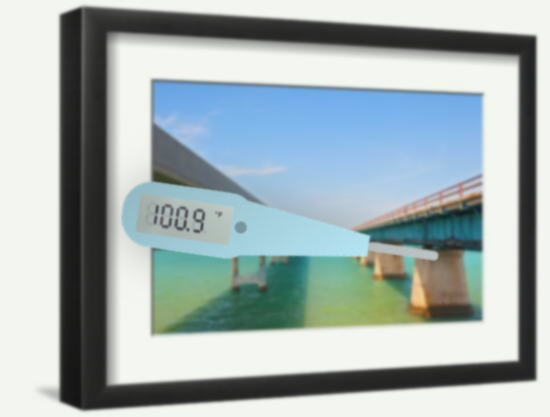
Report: 100.9 °F
